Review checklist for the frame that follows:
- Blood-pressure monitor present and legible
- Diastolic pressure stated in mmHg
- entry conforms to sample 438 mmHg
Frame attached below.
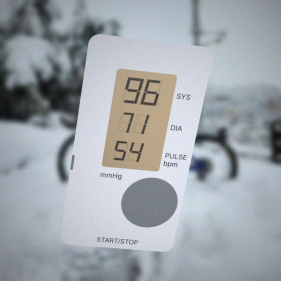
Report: 71 mmHg
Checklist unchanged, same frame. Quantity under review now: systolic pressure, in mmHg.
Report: 96 mmHg
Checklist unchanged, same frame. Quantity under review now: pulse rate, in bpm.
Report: 54 bpm
